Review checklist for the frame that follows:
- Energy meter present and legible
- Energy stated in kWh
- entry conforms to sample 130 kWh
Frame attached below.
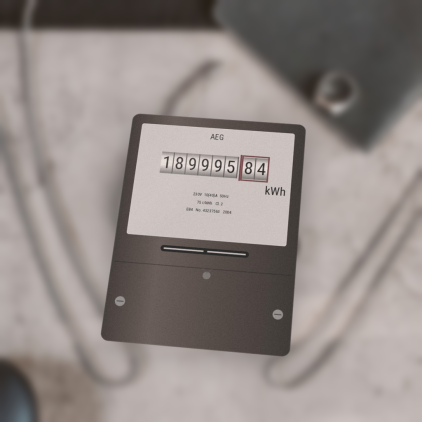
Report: 189995.84 kWh
